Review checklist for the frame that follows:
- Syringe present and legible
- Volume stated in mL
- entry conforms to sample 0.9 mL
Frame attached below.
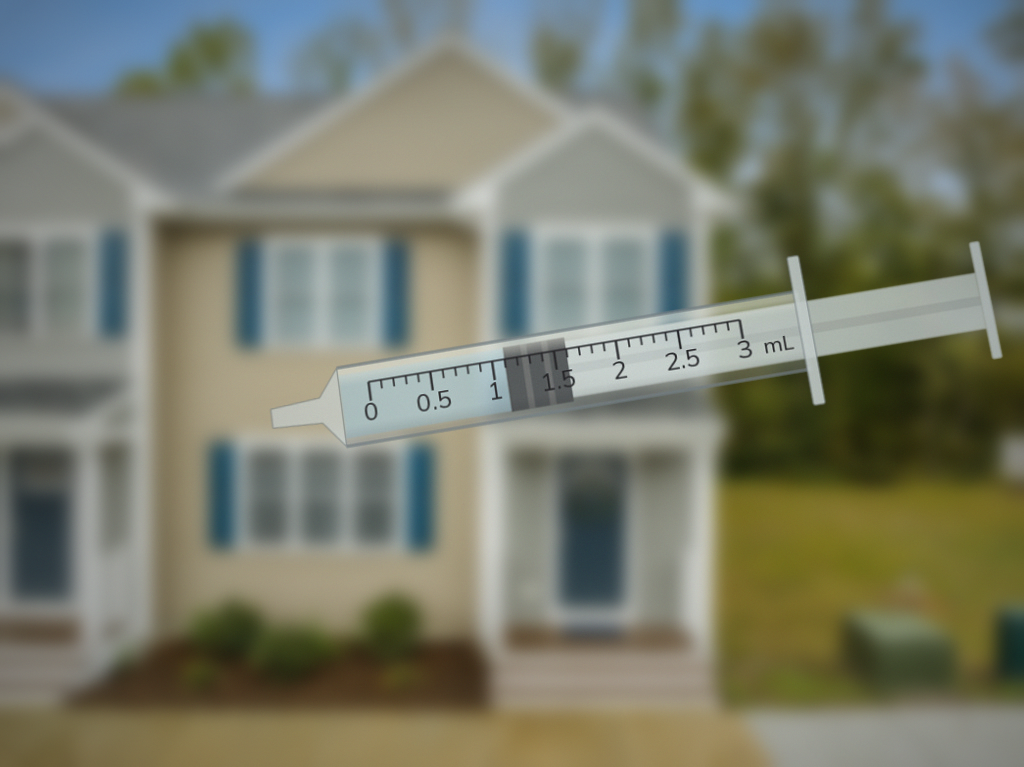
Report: 1.1 mL
